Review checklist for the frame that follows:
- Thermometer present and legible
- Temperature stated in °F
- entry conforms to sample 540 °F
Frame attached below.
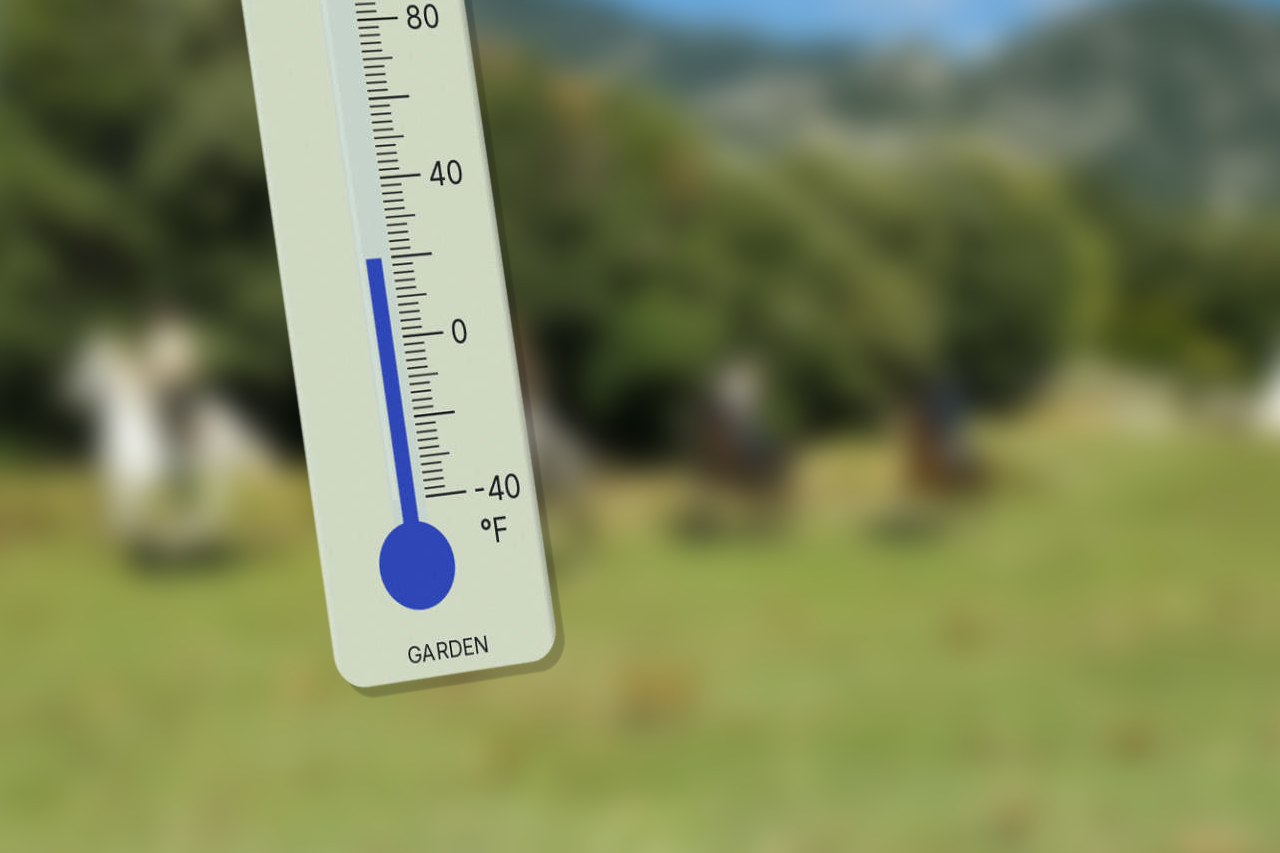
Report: 20 °F
